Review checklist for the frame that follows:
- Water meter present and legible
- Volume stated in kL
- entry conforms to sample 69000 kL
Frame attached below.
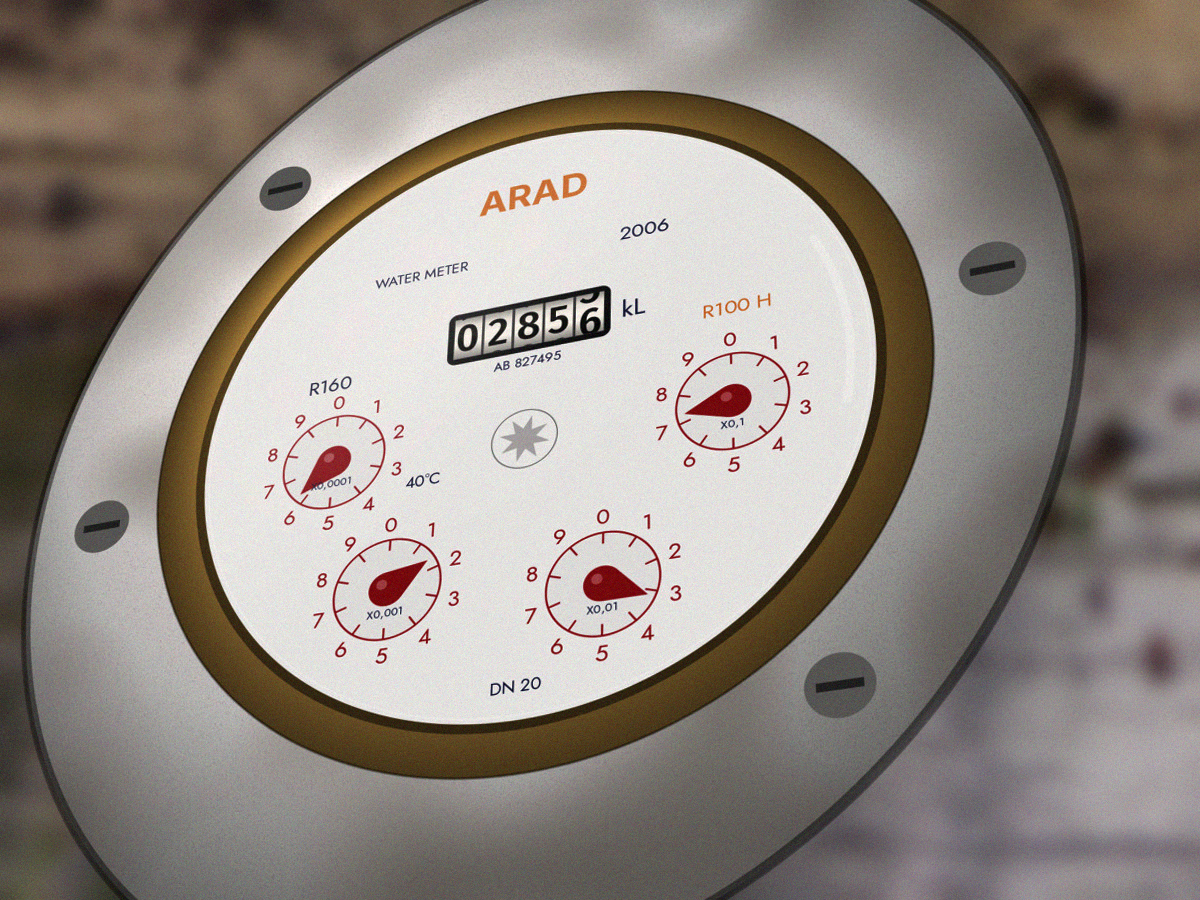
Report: 2855.7316 kL
